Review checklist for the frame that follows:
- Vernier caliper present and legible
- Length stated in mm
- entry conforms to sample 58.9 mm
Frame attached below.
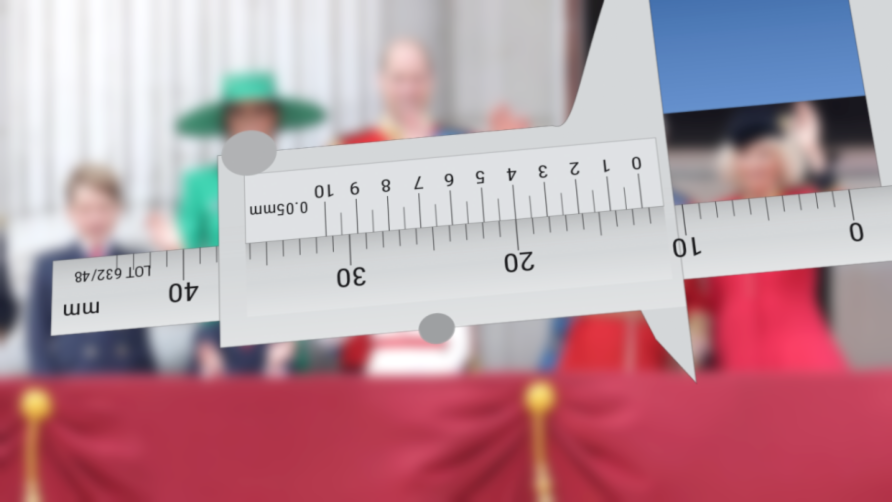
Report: 12.4 mm
